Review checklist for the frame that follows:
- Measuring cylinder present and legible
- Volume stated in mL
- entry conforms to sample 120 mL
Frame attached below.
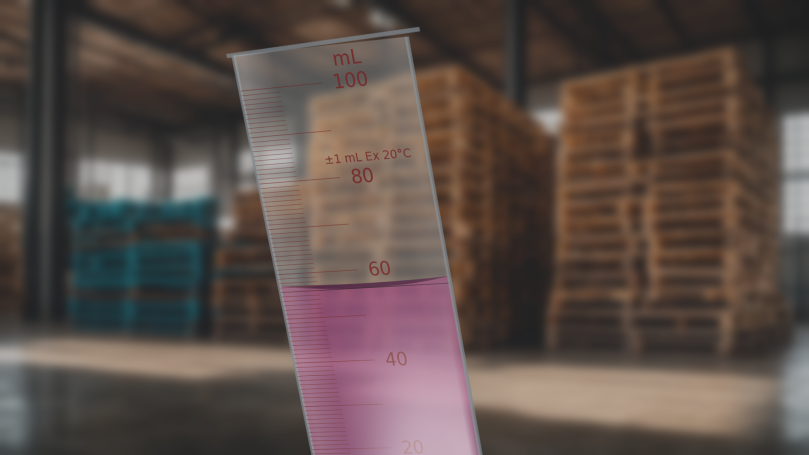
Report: 56 mL
